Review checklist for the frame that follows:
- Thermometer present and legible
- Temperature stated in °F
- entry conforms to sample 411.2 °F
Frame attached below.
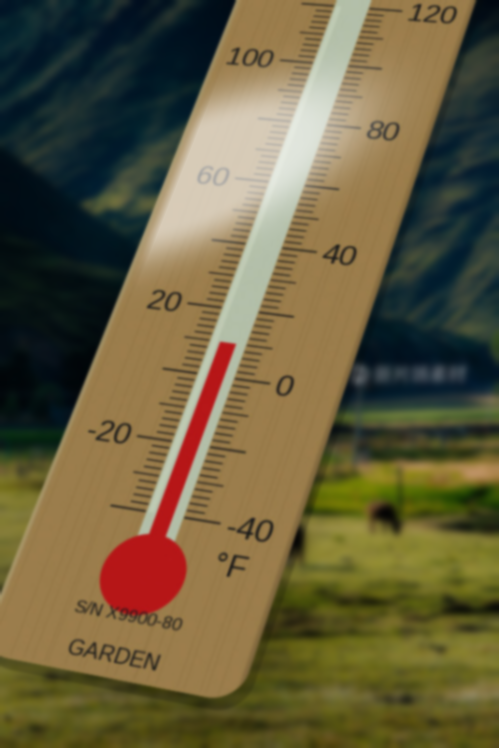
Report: 10 °F
